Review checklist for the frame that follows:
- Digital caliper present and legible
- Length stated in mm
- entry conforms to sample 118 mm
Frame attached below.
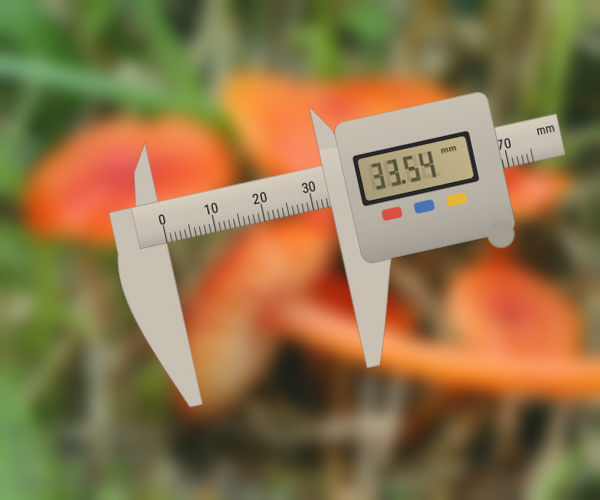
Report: 33.54 mm
